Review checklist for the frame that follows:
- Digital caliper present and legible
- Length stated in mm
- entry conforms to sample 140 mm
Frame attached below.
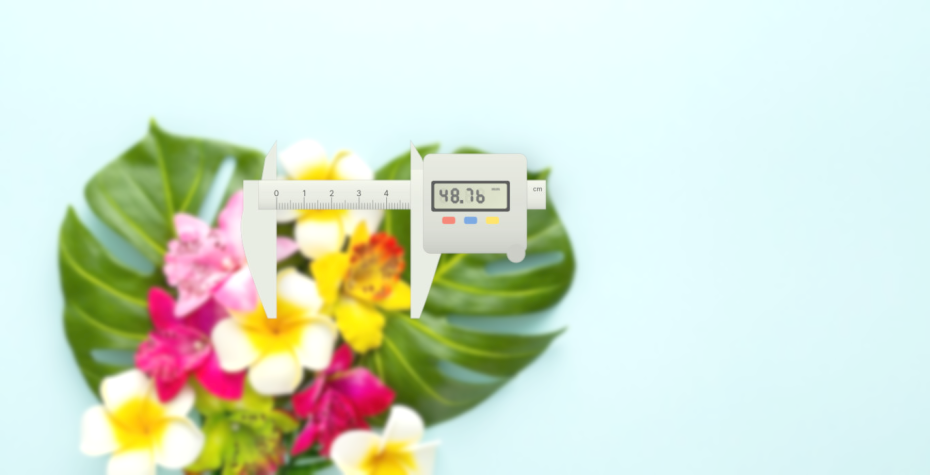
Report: 48.76 mm
